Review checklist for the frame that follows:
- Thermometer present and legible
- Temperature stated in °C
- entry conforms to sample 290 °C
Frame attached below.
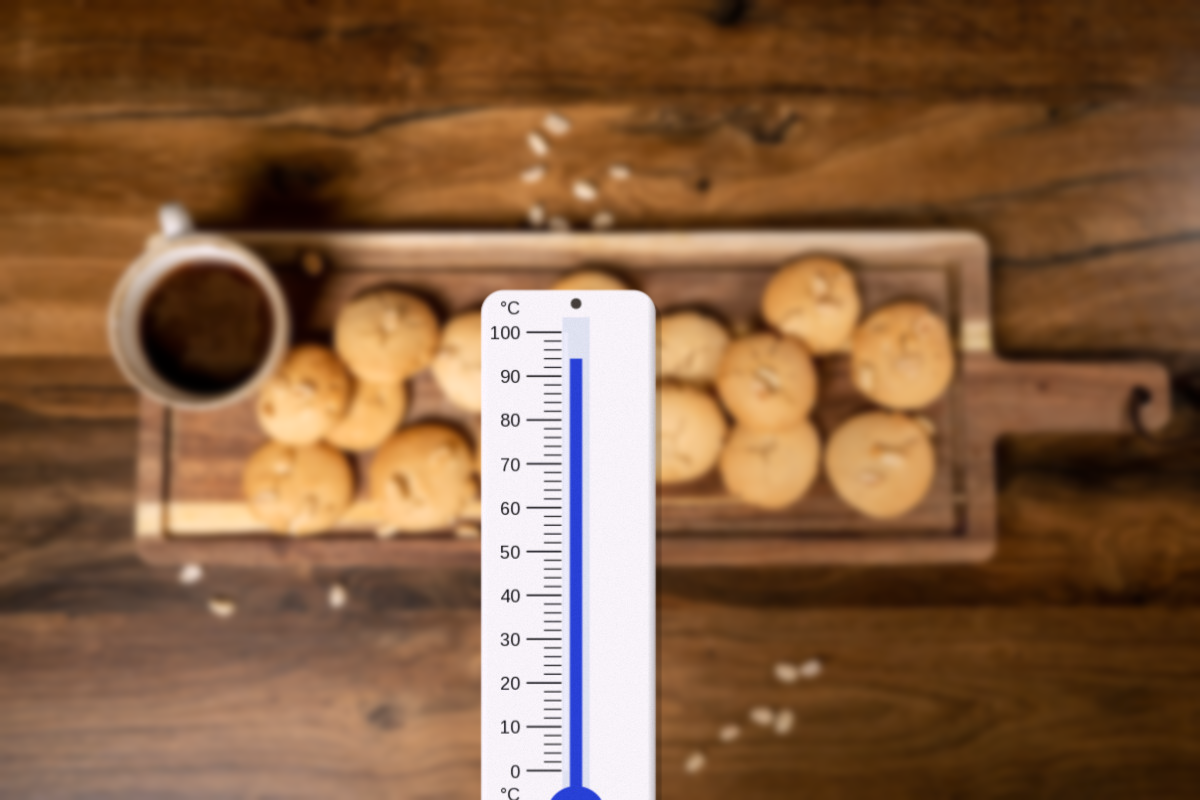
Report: 94 °C
